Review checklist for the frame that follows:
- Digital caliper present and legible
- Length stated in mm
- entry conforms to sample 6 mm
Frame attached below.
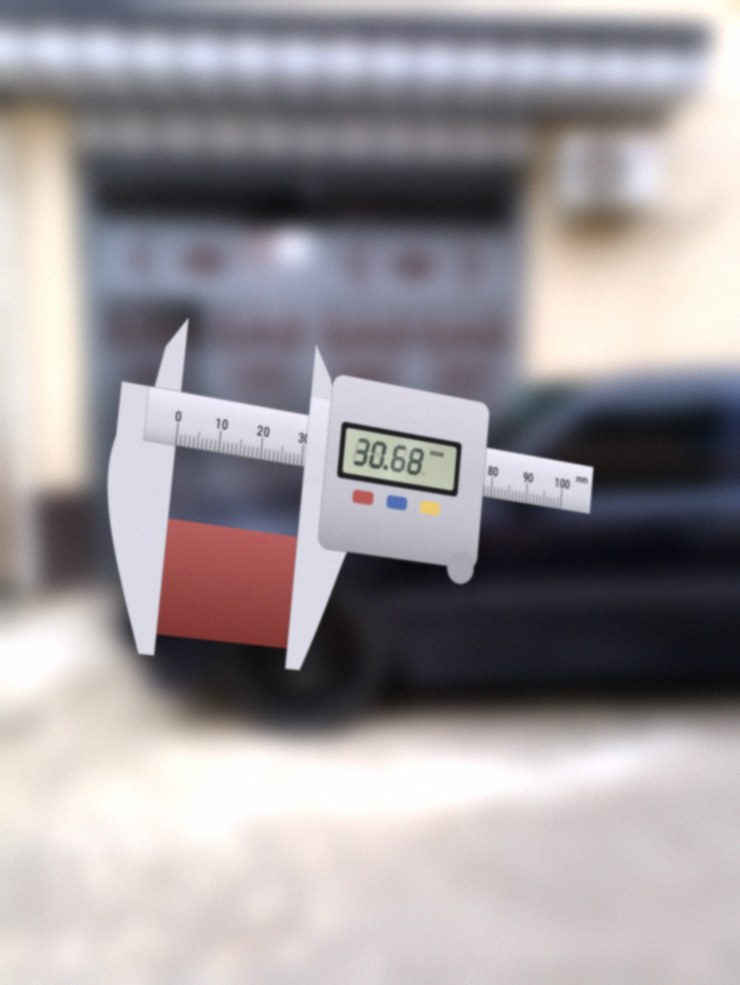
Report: 30.68 mm
